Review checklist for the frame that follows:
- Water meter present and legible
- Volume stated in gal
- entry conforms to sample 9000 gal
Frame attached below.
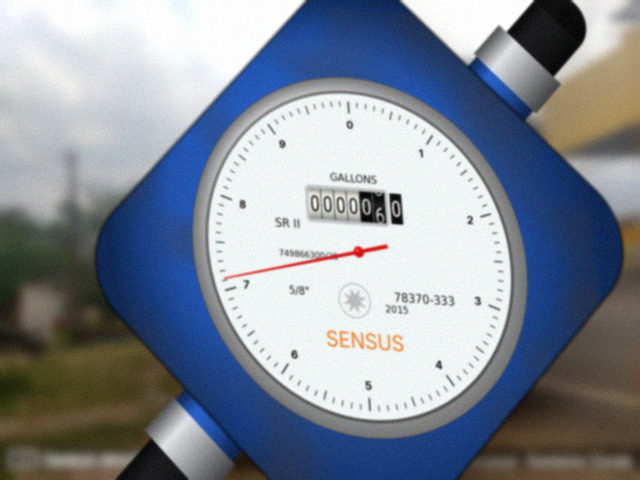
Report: 57.1 gal
